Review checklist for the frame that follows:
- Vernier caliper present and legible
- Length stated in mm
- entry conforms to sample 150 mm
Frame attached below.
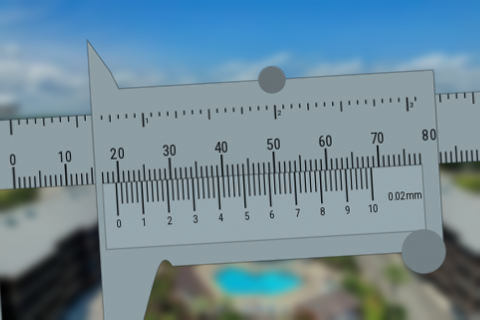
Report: 19.5 mm
